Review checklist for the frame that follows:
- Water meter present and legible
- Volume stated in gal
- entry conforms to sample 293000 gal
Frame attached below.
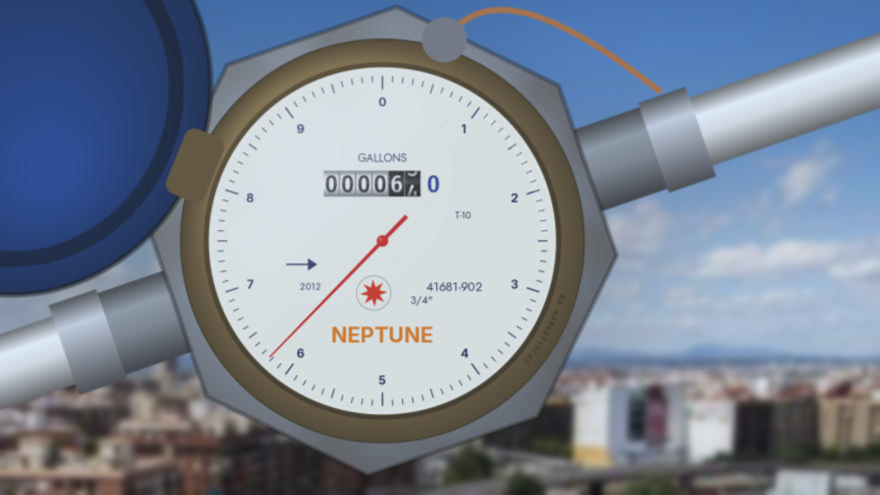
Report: 636.2 gal
